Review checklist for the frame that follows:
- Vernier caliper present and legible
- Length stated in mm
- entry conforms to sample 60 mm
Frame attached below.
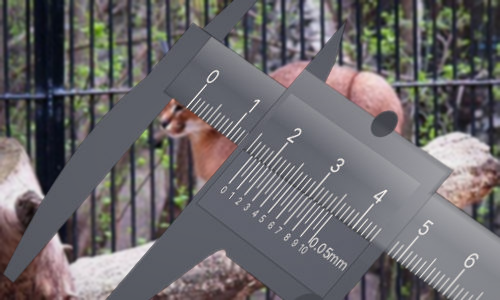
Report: 16.5 mm
